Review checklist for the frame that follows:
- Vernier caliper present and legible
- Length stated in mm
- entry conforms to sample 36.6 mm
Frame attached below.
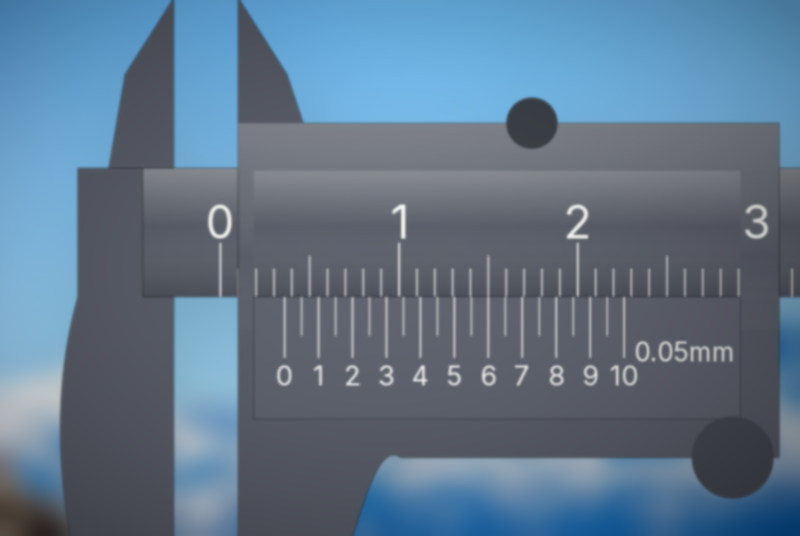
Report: 3.6 mm
